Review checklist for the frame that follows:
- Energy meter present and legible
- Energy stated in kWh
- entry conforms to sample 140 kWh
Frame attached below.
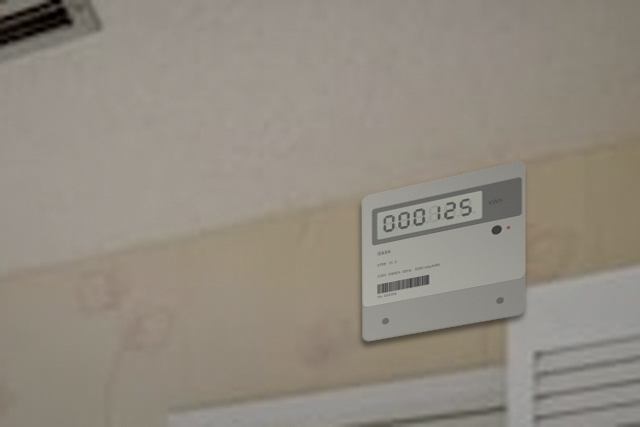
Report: 125 kWh
